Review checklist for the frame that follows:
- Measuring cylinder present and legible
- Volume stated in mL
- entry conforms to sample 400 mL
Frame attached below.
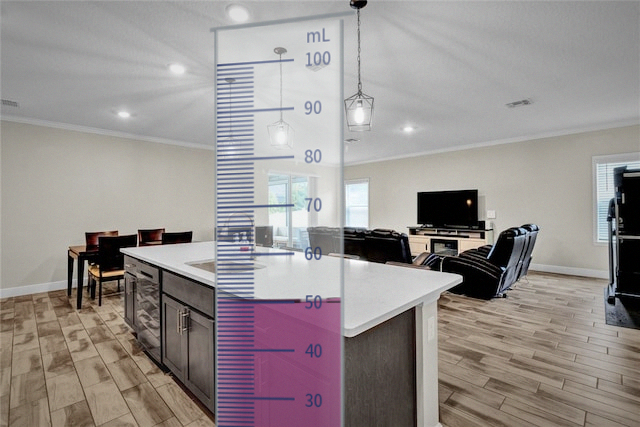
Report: 50 mL
